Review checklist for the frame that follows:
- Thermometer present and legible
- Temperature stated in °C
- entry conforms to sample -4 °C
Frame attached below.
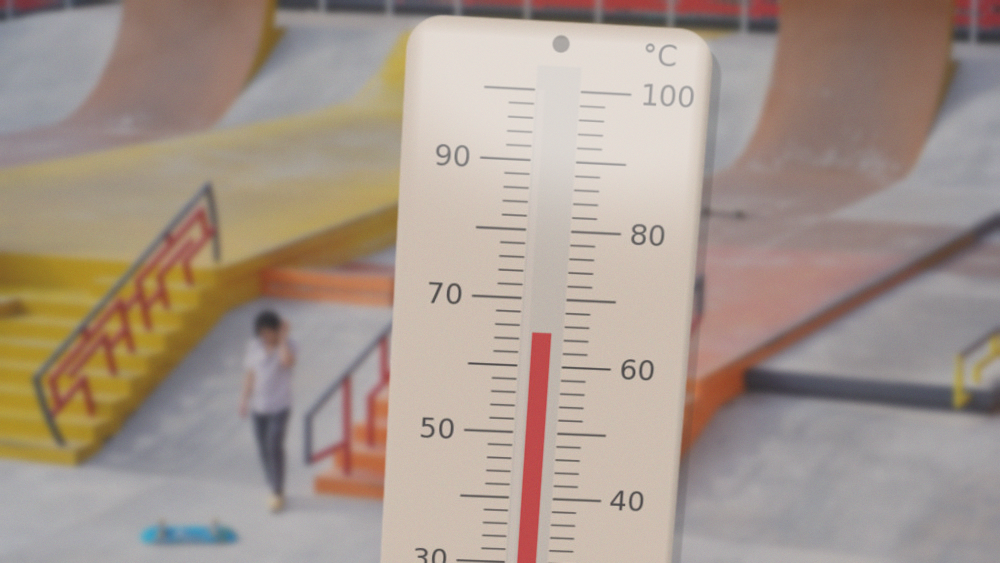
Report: 65 °C
